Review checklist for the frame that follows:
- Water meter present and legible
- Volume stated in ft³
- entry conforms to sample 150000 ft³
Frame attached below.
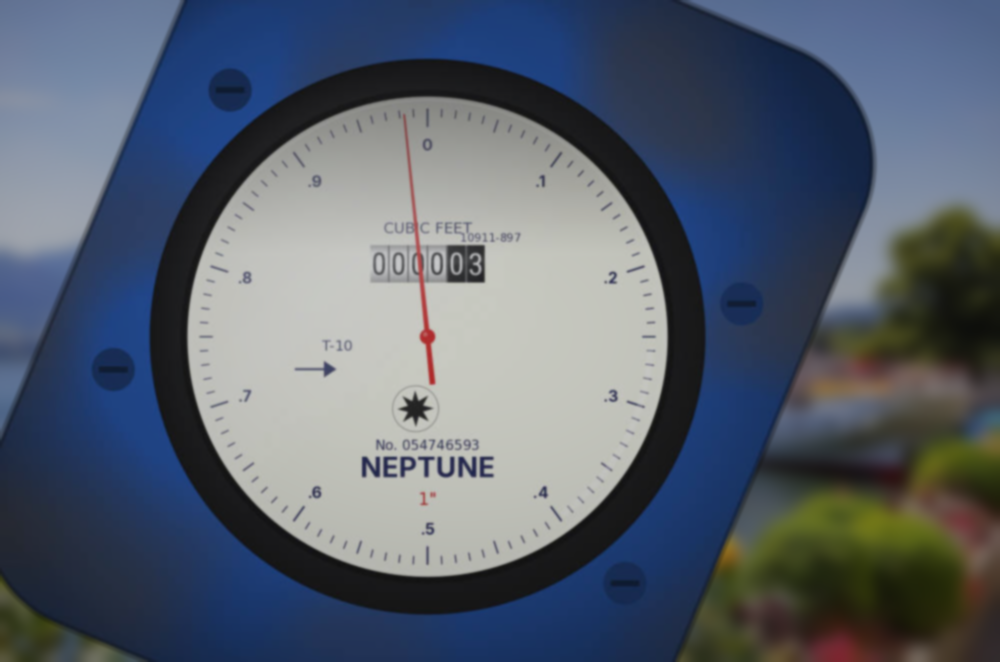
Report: 2.98 ft³
